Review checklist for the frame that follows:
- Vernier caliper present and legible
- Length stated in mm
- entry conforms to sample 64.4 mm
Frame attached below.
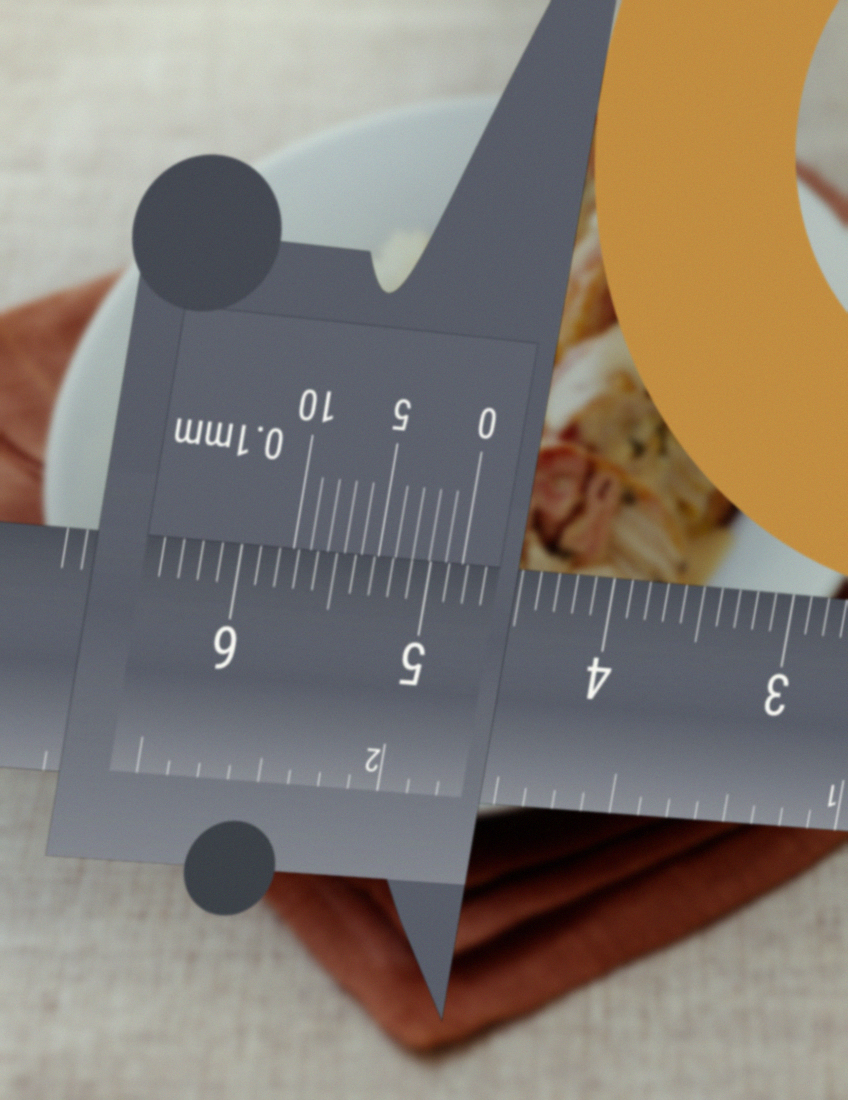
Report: 48.3 mm
